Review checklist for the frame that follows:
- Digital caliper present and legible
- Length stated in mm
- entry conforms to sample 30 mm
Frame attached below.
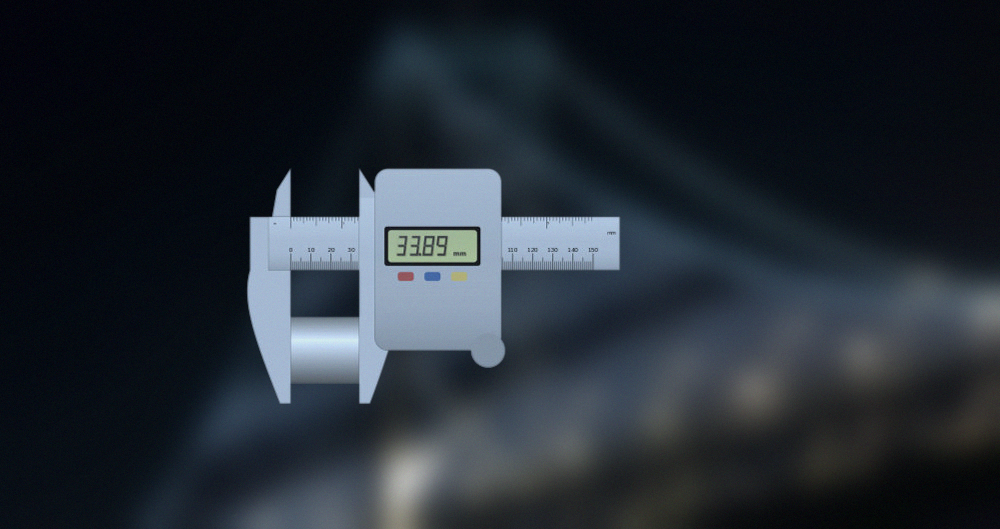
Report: 33.89 mm
